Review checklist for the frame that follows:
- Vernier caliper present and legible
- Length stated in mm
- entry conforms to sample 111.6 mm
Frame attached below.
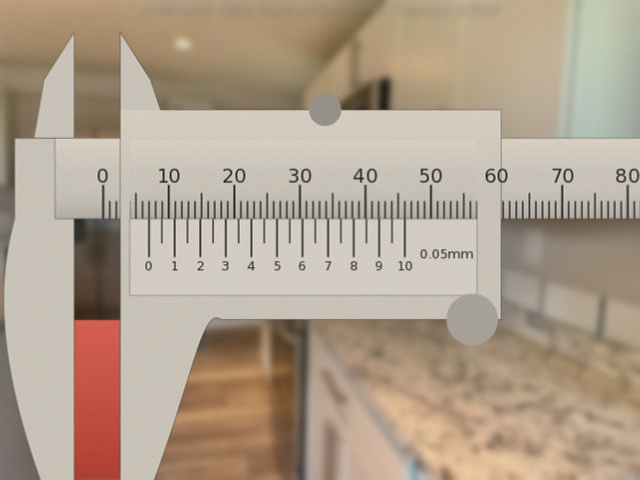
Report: 7.0 mm
